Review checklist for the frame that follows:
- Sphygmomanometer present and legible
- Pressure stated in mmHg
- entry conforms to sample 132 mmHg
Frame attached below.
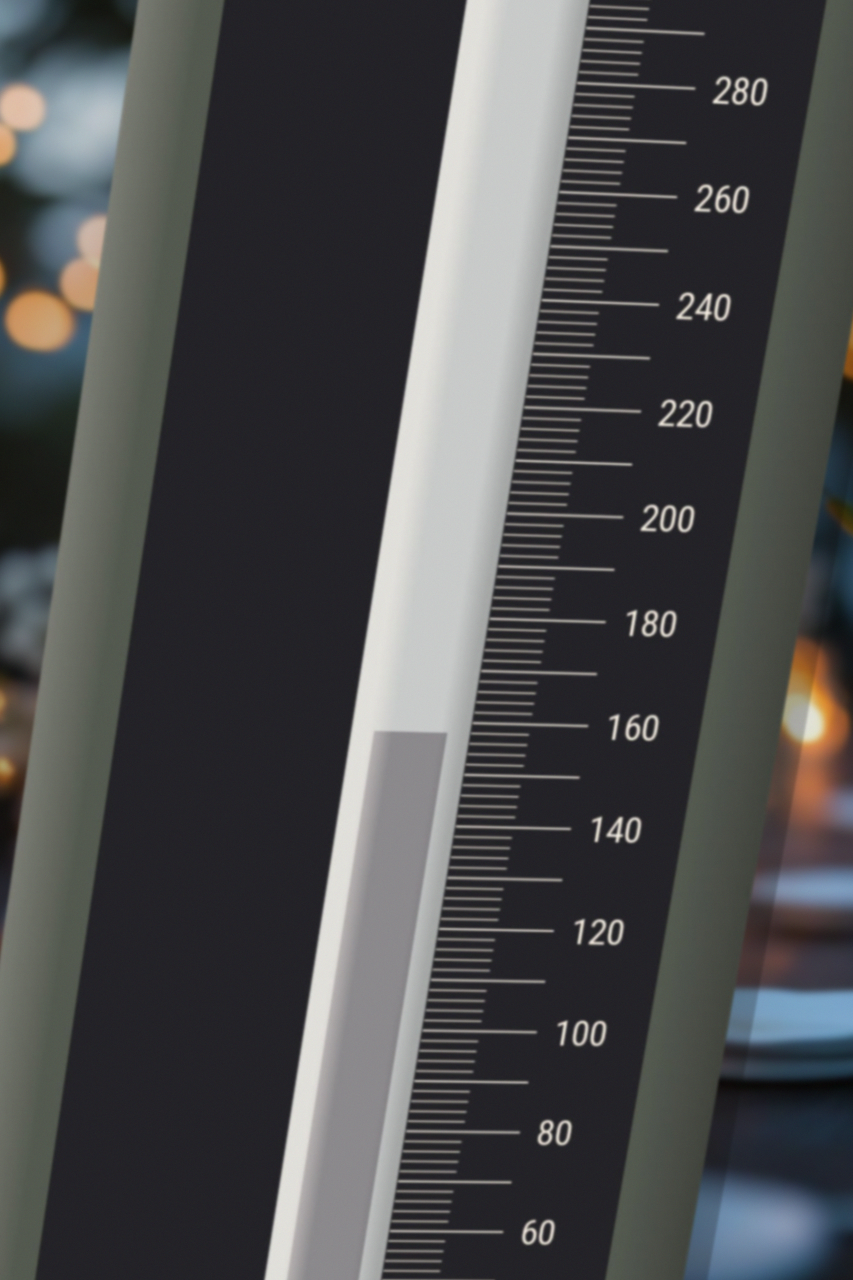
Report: 158 mmHg
